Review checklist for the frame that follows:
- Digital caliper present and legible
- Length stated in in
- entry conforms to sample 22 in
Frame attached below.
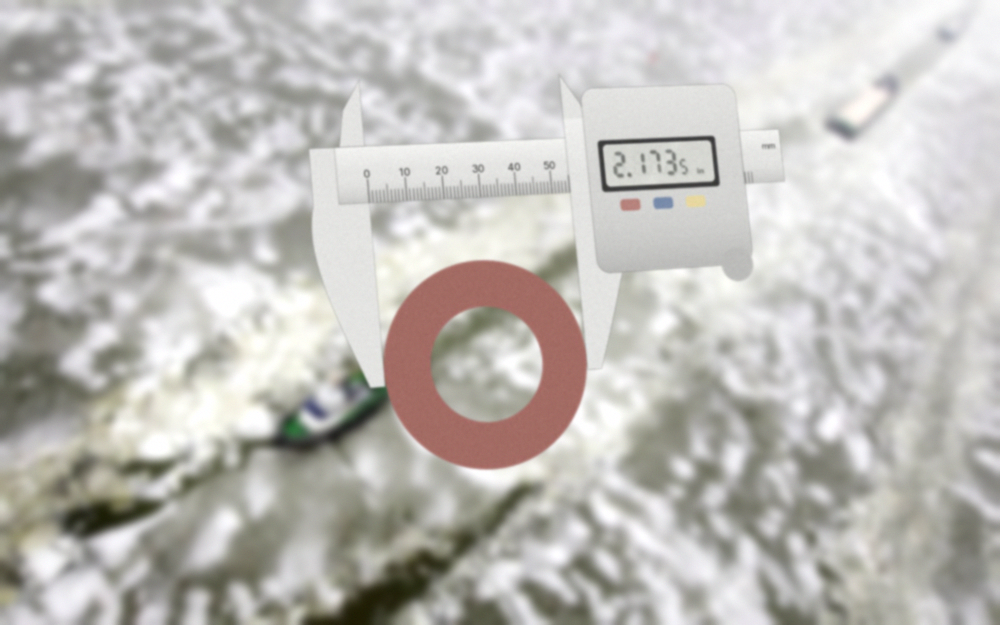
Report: 2.1735 in
